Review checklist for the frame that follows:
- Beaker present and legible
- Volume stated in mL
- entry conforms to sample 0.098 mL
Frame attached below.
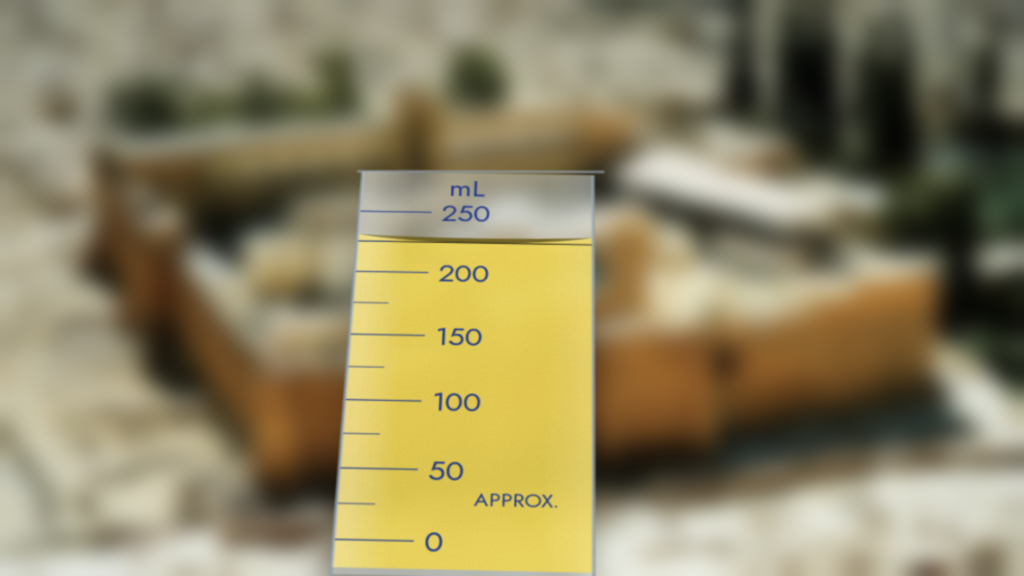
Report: 225 mL
